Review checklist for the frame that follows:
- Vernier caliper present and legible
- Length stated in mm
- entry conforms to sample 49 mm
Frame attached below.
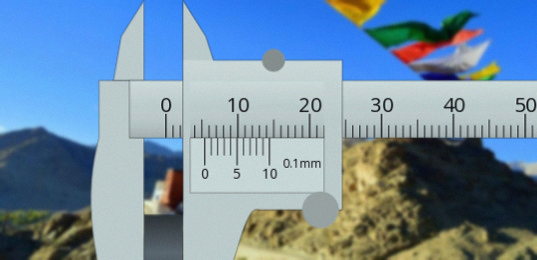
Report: 5.4 mm
